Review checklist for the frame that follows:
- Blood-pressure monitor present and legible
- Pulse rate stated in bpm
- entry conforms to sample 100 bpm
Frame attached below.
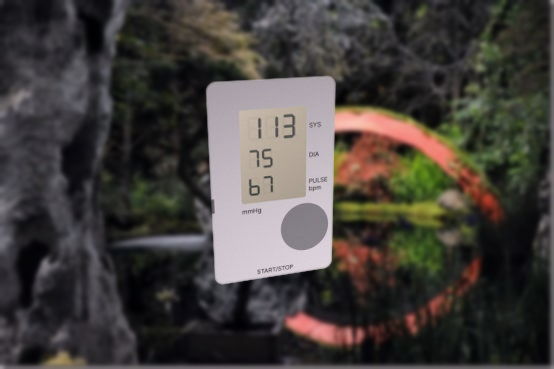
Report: 67 bpm
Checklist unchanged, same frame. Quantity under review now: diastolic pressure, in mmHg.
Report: 75 mmHg
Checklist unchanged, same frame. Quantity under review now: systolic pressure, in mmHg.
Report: 113 mmHg
